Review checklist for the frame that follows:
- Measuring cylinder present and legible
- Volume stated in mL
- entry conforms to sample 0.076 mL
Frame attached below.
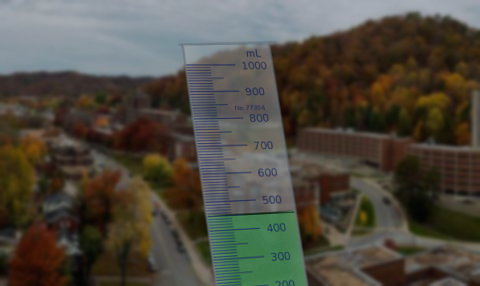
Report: 450 mL
